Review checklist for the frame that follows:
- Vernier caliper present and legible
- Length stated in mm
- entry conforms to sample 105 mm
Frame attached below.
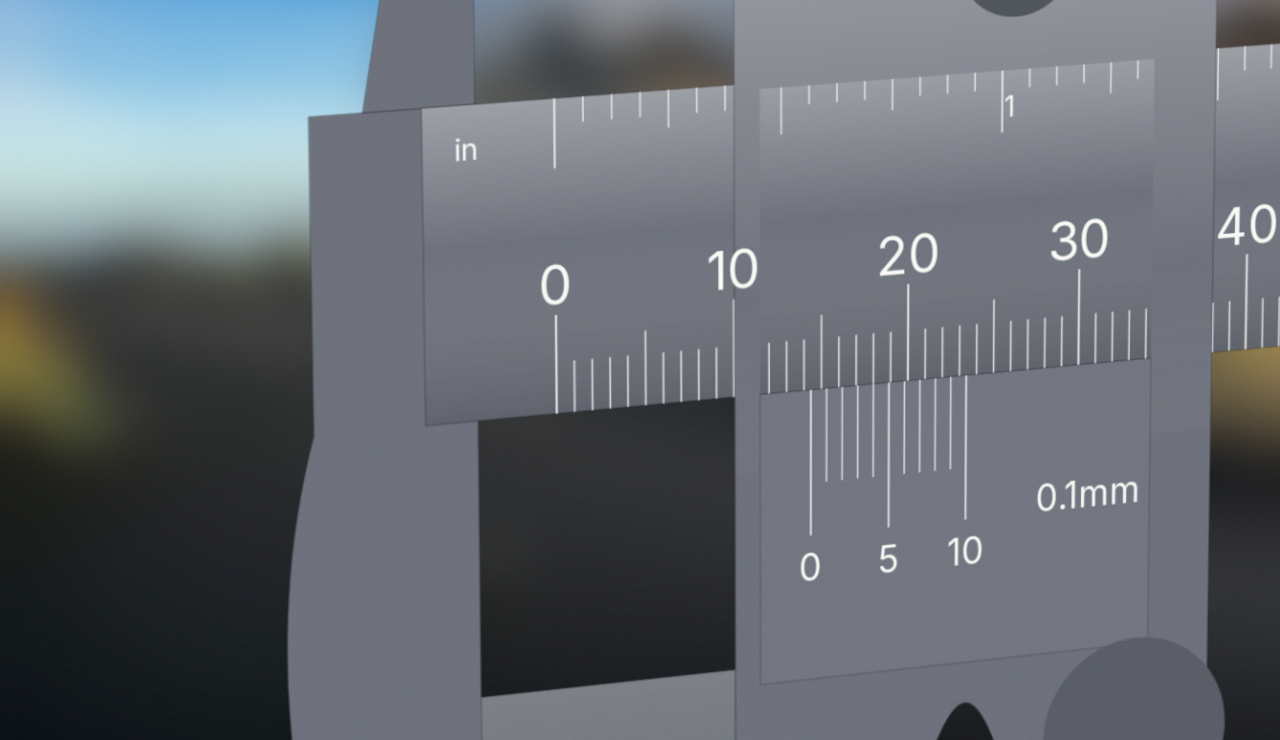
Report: 14.4 mm
